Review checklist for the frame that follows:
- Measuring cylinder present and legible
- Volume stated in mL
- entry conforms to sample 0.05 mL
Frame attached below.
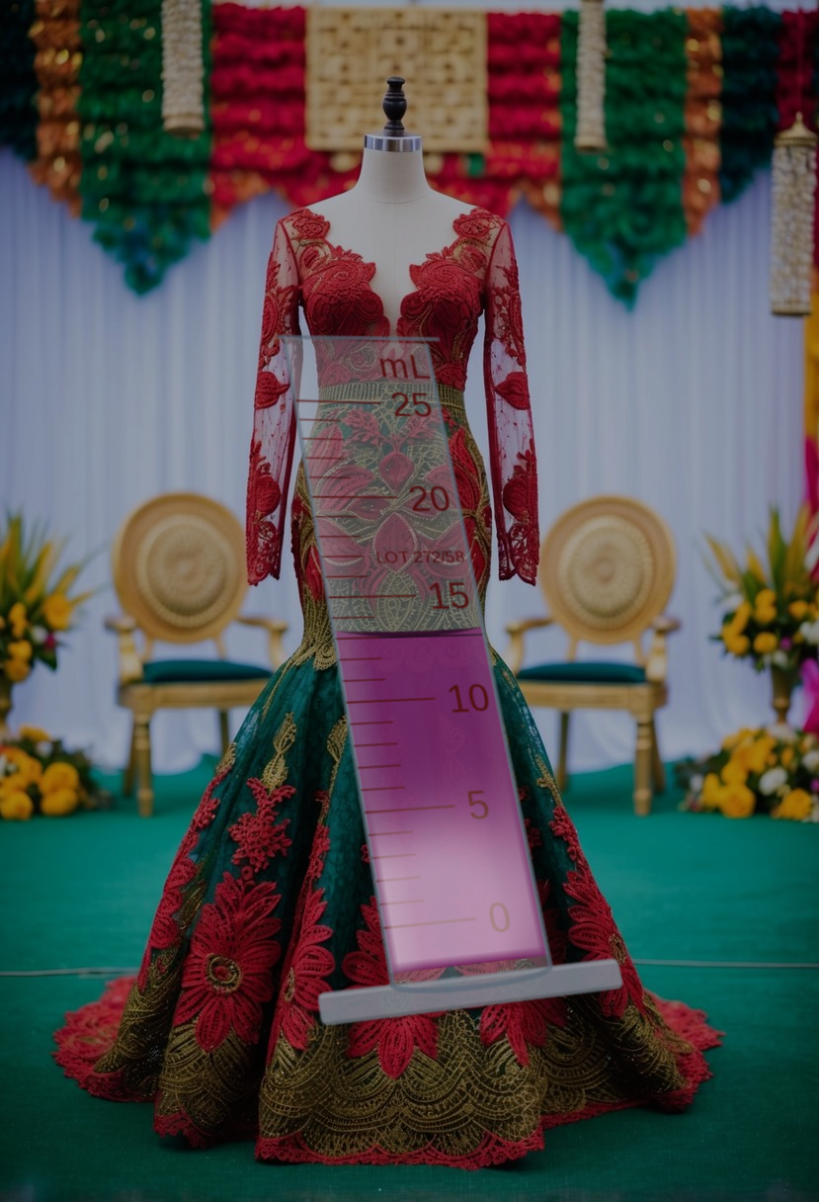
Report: 13 mL
